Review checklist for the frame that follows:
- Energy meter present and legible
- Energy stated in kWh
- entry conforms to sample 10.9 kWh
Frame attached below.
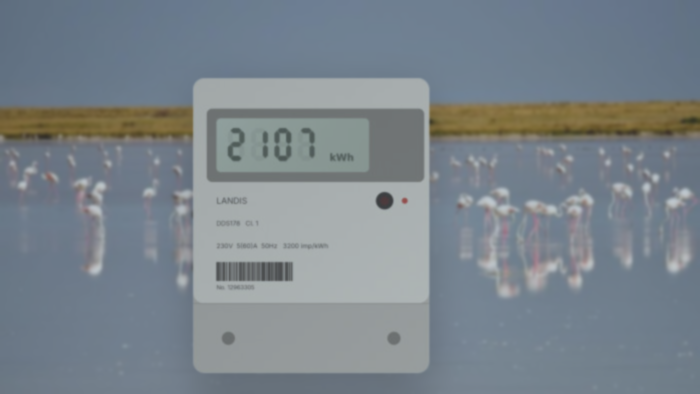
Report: 2107 kWh
